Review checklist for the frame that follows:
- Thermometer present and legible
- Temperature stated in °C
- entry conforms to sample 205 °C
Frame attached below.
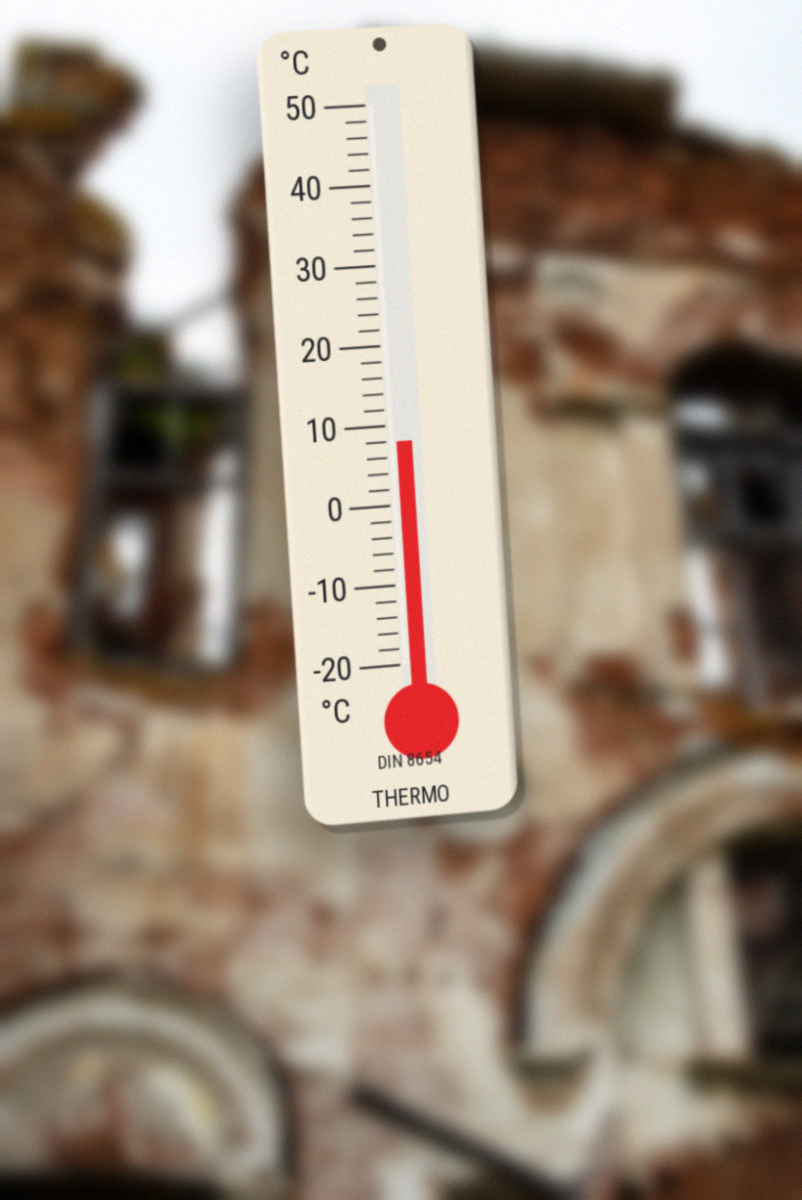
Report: 8 °C
